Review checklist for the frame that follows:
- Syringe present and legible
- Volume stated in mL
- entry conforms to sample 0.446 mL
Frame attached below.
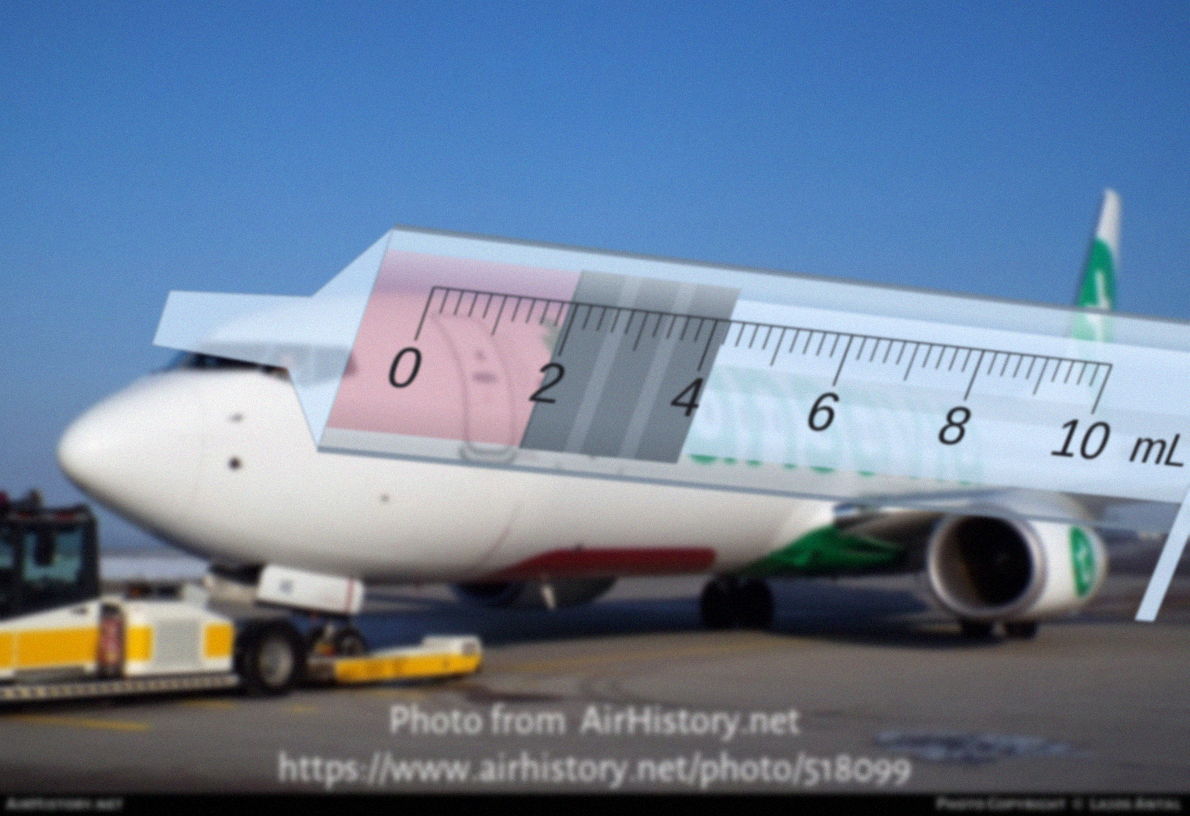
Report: 1.9 mL
